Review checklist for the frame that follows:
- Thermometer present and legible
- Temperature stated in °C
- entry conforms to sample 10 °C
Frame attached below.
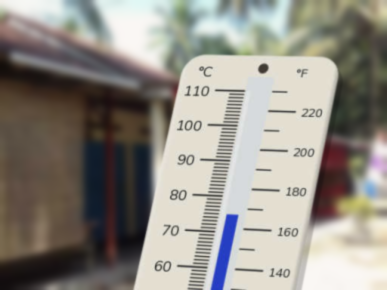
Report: 75 °C
